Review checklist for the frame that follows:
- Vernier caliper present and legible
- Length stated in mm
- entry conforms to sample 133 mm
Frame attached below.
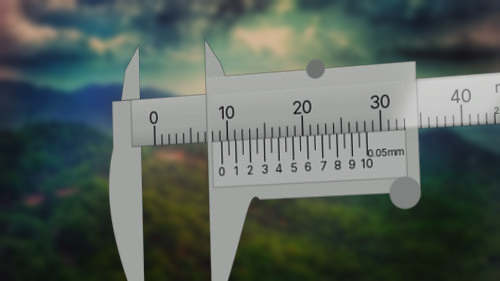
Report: 9.2 mm
